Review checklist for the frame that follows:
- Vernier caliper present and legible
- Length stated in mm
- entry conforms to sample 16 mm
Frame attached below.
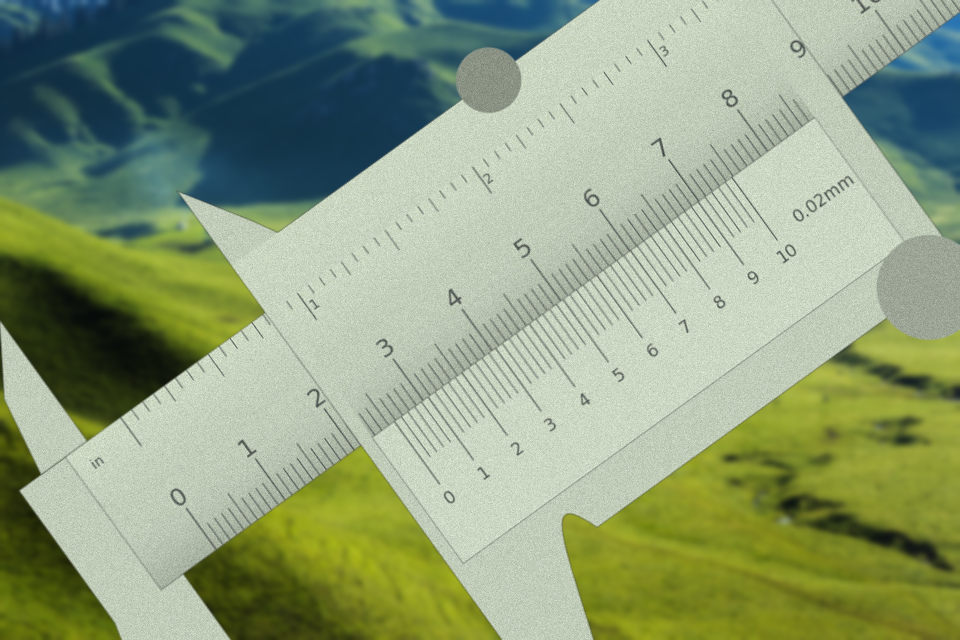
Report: 25.8 mm
